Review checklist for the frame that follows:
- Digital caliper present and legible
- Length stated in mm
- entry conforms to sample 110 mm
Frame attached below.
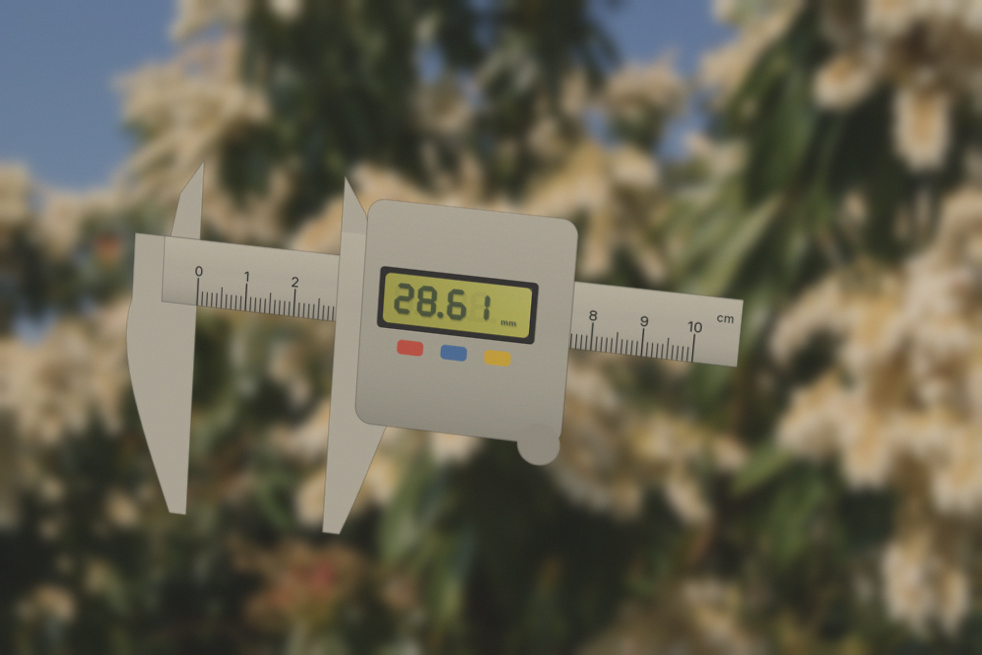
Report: 28.61 mm
